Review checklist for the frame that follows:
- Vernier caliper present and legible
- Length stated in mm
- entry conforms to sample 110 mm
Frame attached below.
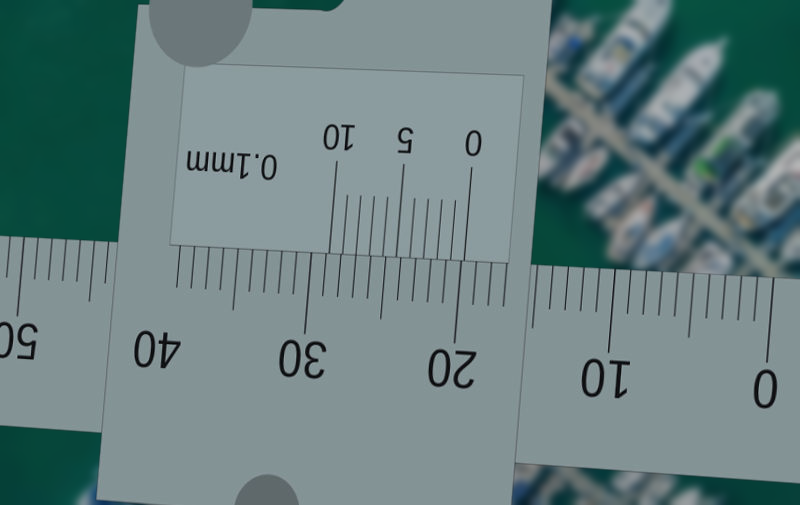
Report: 19.8 mm
